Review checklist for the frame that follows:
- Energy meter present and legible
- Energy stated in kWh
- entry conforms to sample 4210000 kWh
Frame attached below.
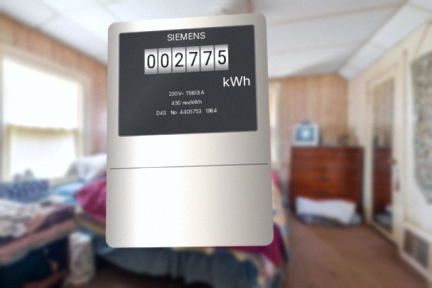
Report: 2775 kWh
